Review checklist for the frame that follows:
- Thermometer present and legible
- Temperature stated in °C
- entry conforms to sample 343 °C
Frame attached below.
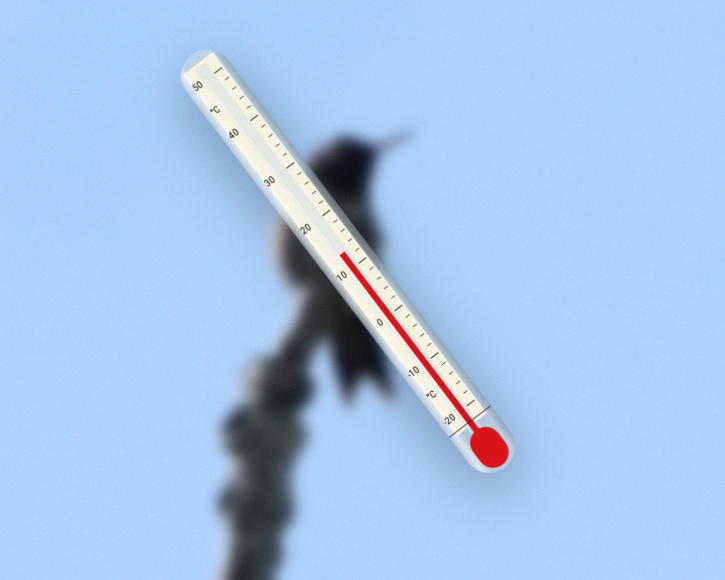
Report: 13 °C
